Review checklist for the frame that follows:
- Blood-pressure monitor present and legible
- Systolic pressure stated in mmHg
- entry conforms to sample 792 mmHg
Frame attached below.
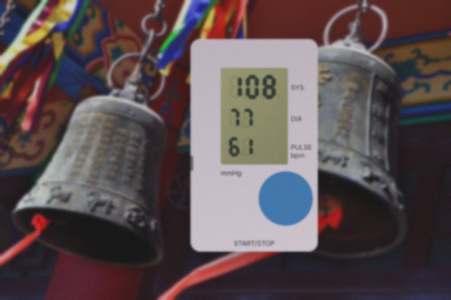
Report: 108 mmHg
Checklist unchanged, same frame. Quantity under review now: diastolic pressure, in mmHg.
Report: 77 mmHg
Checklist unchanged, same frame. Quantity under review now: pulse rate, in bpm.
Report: 61 bpm
